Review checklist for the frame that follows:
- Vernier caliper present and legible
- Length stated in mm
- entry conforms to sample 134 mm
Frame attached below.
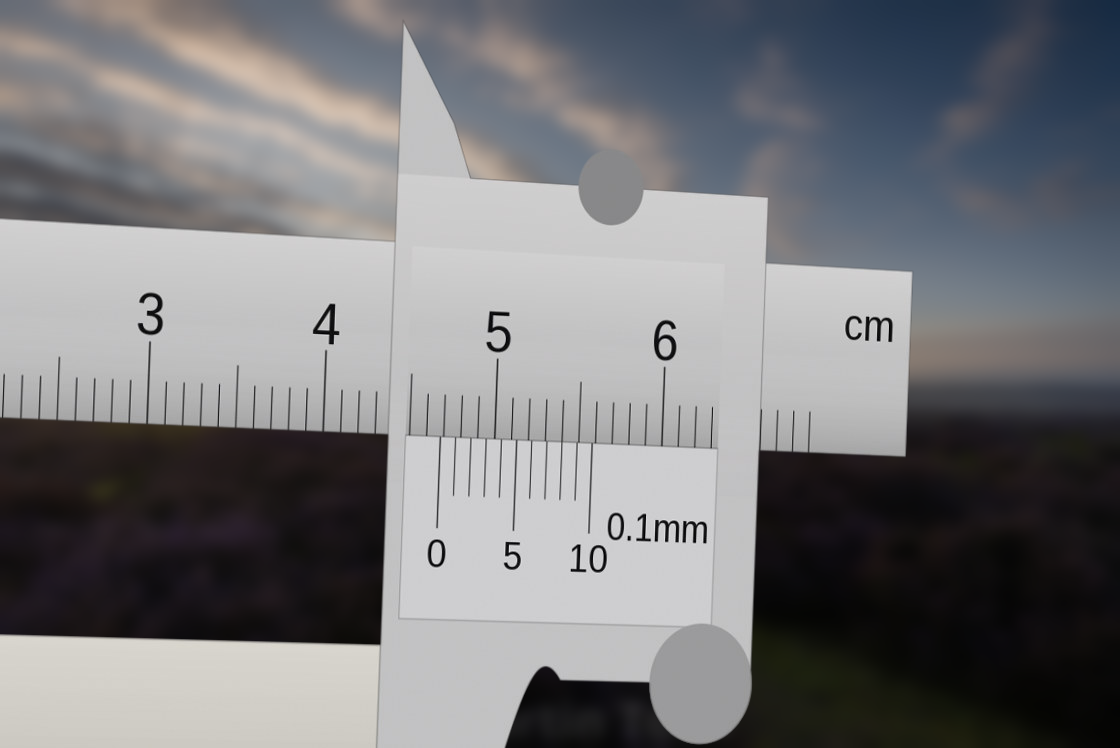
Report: 46.8 mm
